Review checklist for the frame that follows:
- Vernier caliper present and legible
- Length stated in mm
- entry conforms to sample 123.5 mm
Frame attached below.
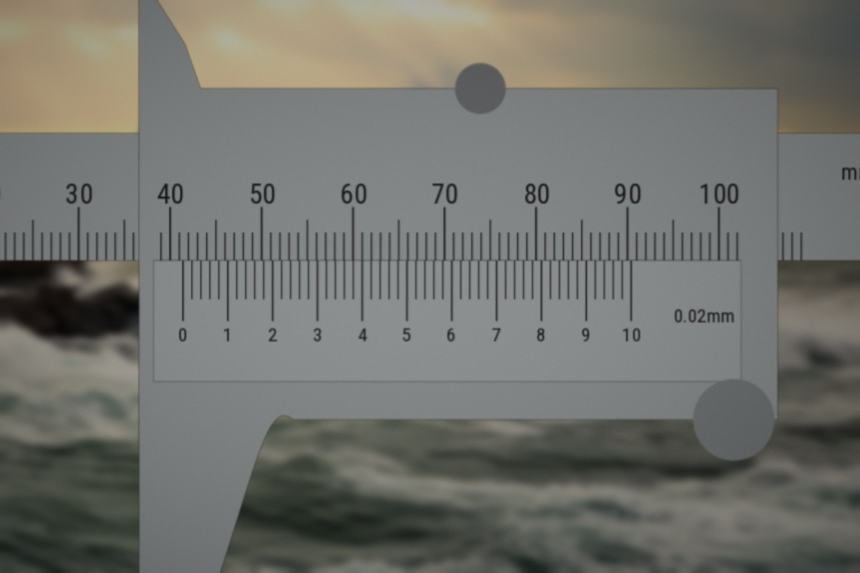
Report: 41.4 mm
